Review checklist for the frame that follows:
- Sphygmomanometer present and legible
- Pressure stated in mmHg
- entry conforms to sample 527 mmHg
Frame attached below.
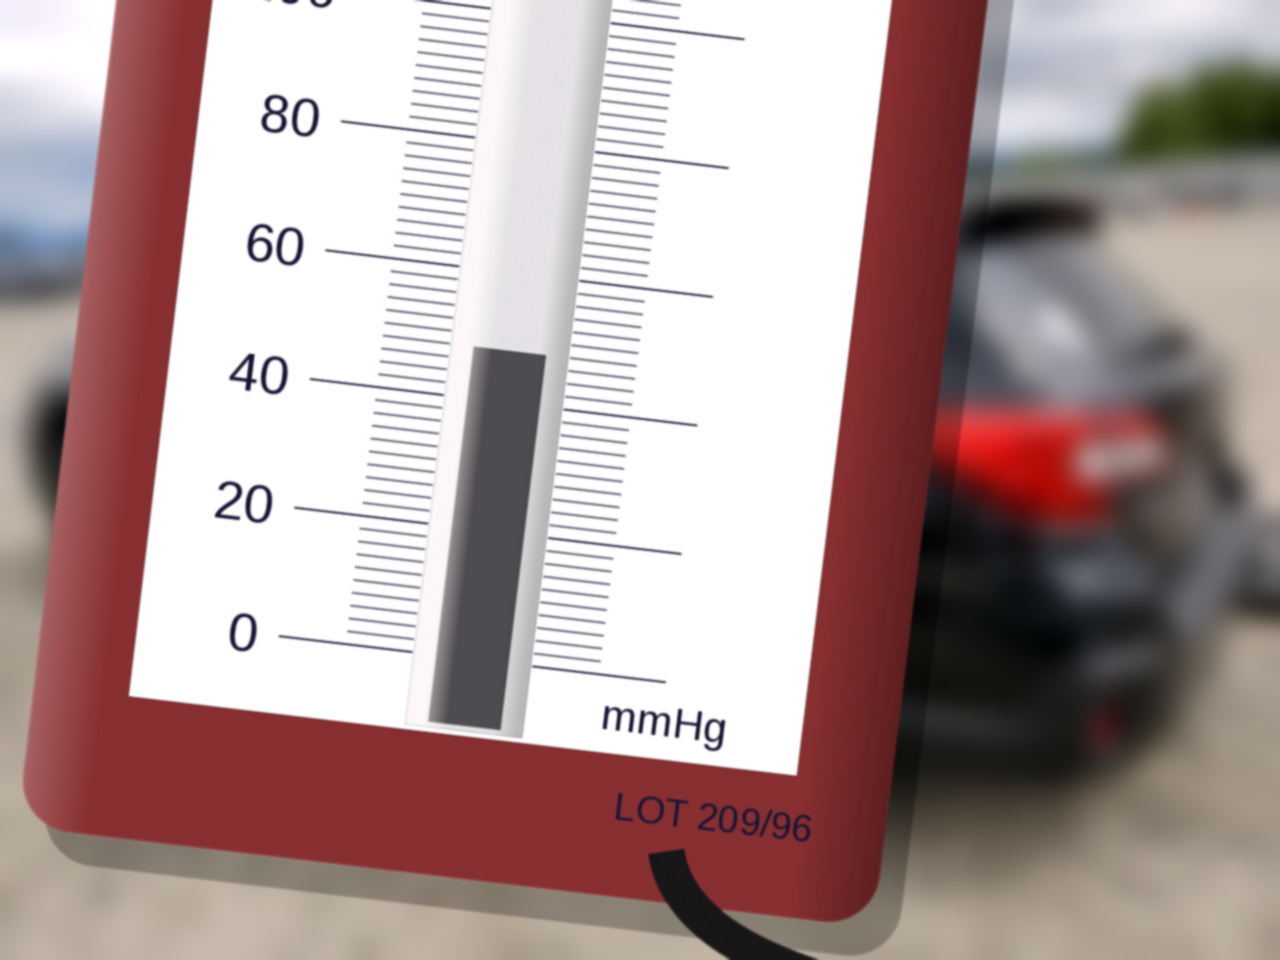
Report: 48 mmHg
